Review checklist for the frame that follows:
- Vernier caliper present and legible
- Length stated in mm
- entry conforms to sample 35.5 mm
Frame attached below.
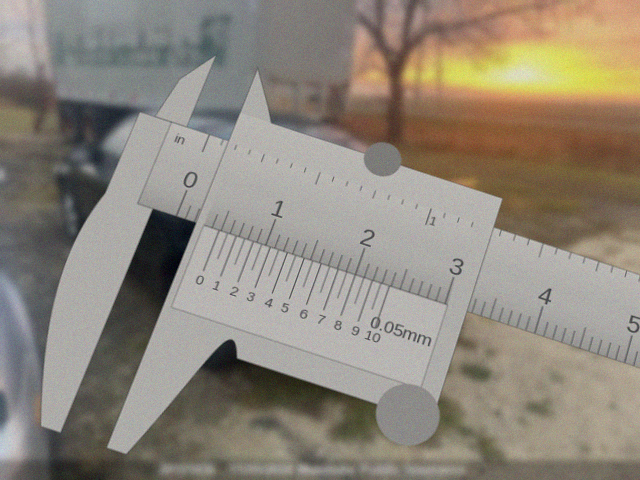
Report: 4.8 mm
